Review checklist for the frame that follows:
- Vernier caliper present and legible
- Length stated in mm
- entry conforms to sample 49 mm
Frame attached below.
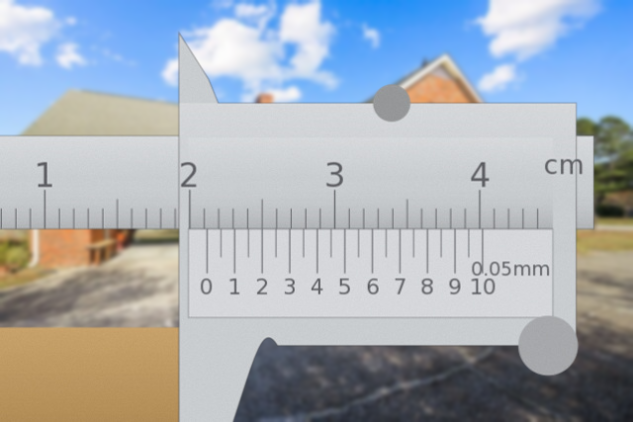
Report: 21.2 mm
